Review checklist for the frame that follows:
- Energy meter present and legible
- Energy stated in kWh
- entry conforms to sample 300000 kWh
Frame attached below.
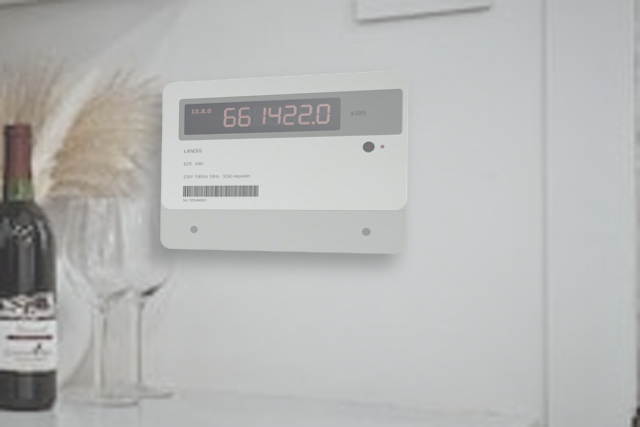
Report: 661422.0 kWh
